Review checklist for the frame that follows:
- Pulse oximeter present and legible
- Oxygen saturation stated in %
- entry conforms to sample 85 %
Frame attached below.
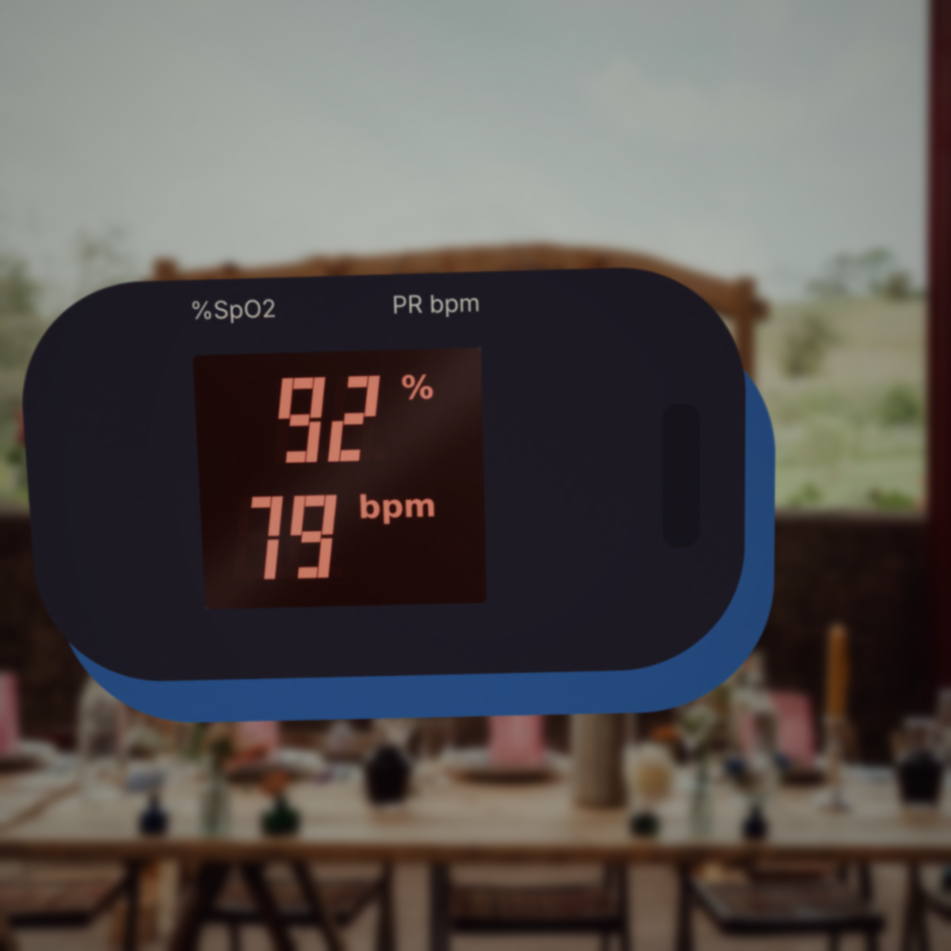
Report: 92 %
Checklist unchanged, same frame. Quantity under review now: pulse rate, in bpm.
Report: 79 bpm
